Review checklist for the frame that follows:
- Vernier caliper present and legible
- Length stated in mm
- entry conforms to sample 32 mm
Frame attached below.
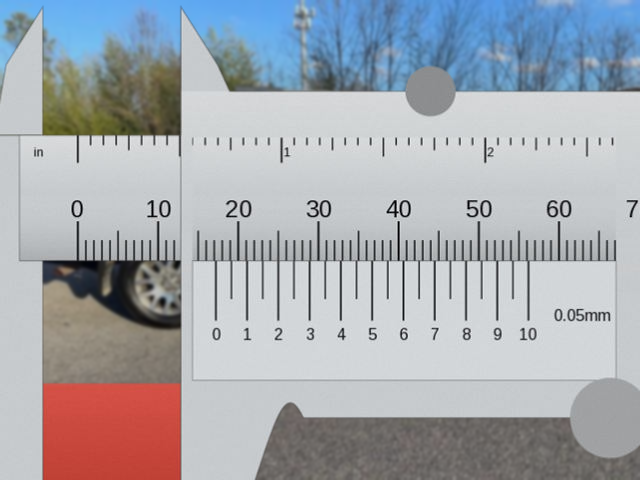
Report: 17.2 mm
